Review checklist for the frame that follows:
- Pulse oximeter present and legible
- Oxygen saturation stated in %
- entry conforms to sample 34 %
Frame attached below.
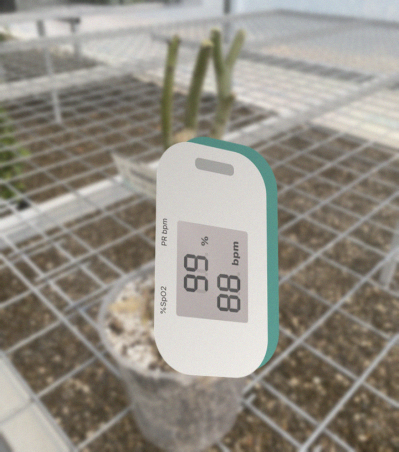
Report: 99 %
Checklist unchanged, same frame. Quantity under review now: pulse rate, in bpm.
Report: 88 bpm
